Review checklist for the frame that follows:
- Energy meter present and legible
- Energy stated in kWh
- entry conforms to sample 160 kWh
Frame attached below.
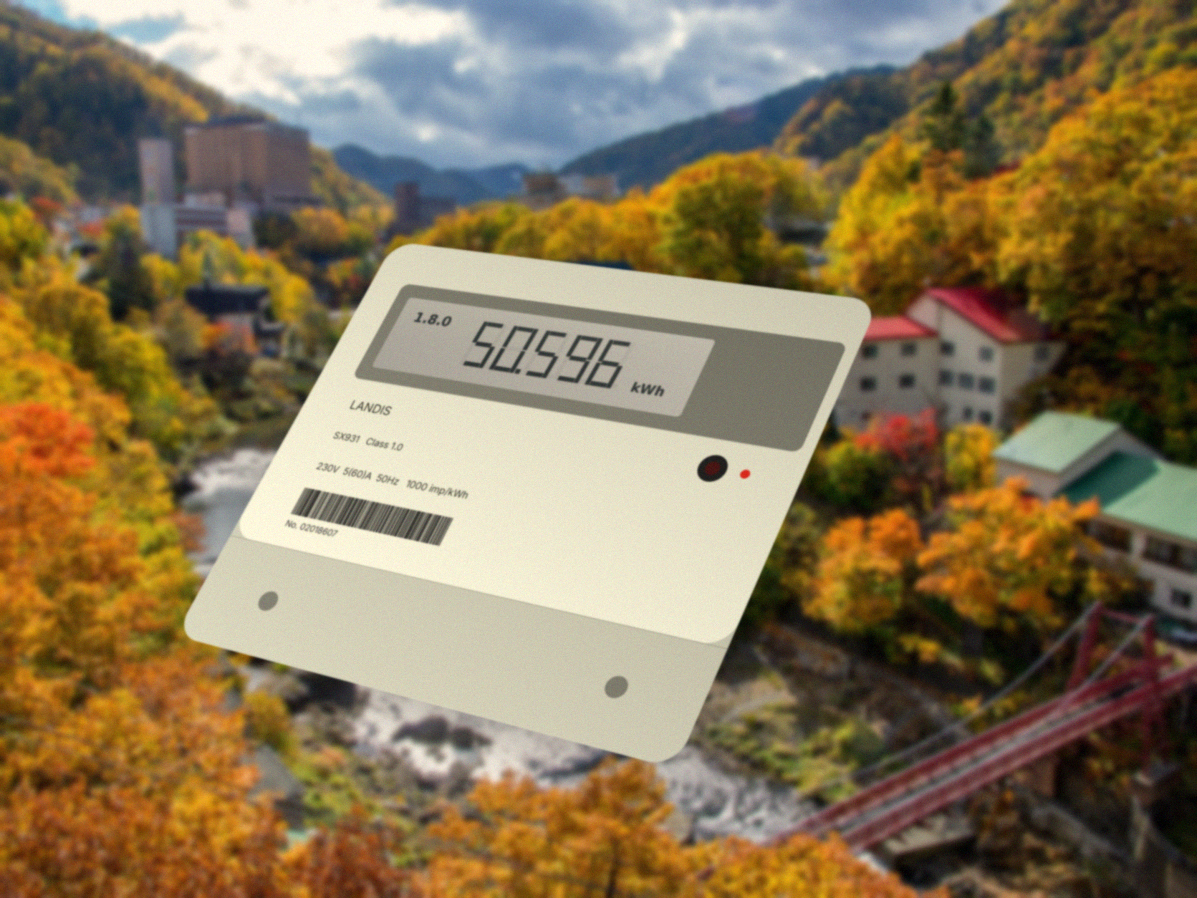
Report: 50.596 kWh
